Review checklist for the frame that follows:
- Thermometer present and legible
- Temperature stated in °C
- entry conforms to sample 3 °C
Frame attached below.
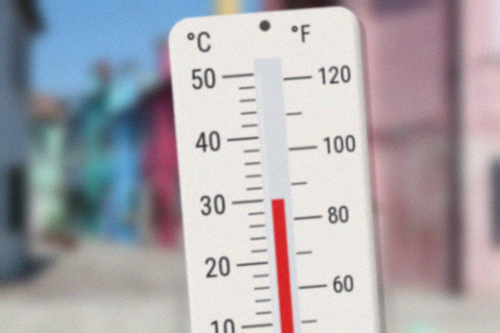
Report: 30 °C
